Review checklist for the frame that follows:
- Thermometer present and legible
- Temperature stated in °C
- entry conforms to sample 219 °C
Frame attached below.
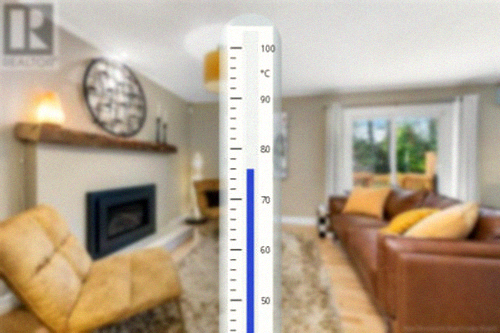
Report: 76 °C
